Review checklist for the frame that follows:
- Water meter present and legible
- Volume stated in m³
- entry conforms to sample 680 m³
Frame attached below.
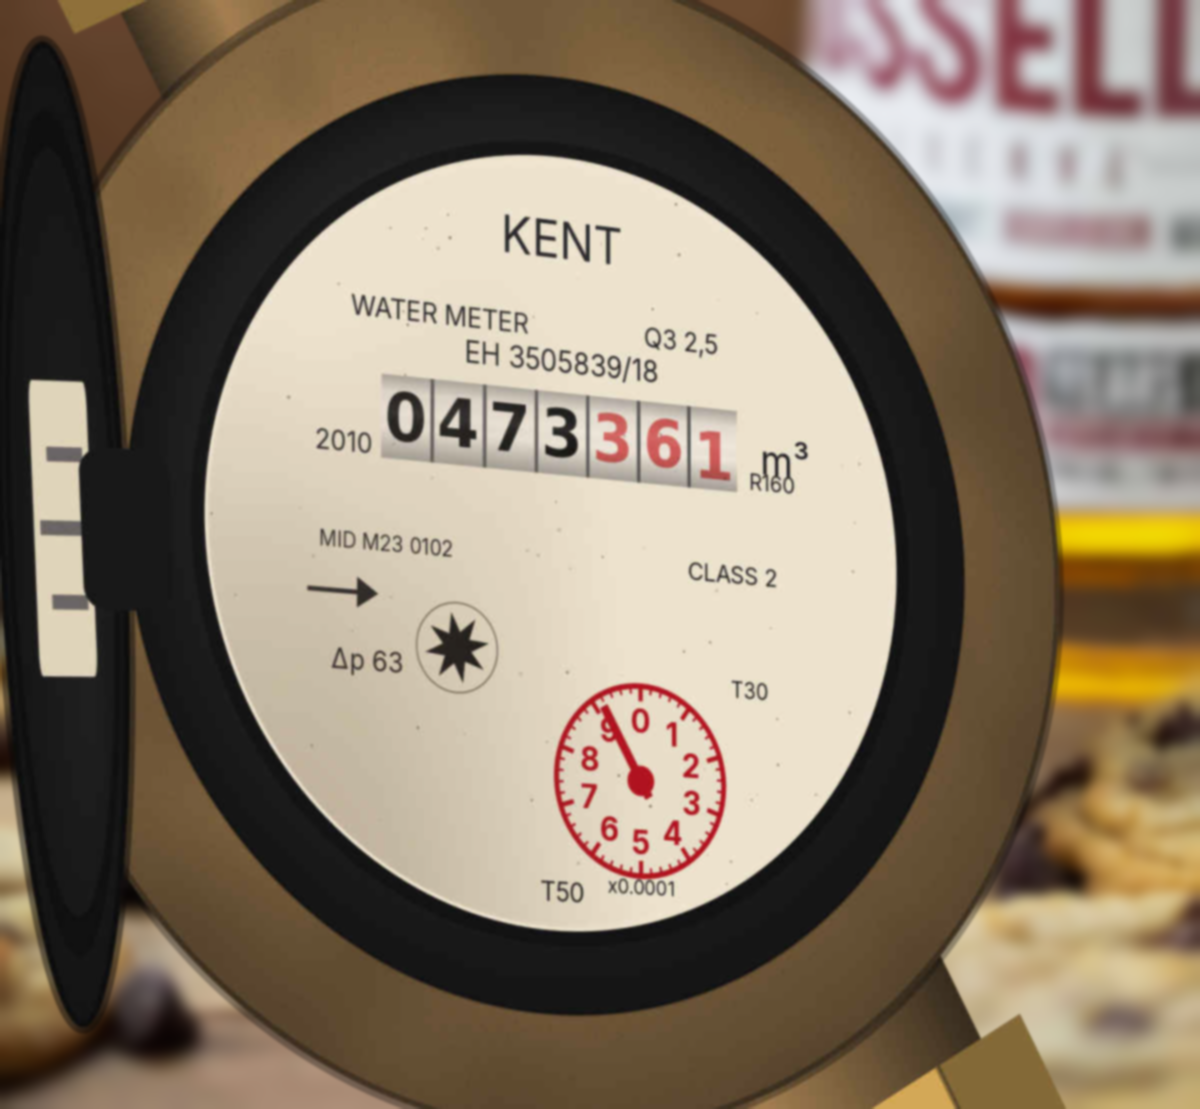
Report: 473.3609 m³
